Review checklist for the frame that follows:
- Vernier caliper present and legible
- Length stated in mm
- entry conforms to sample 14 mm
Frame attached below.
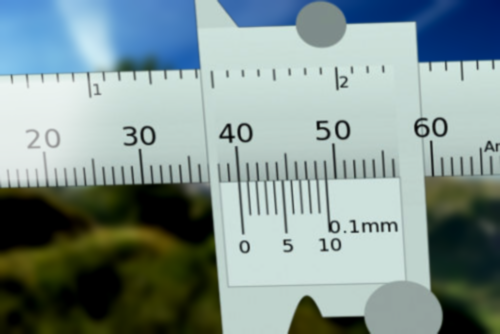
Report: 40.0 mm
